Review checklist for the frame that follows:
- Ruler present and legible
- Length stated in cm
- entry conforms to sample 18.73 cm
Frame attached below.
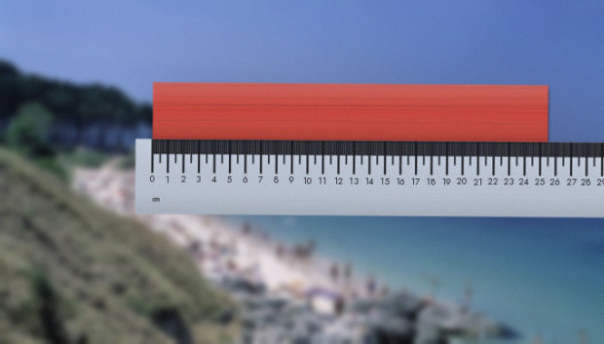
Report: 25.5 cm
